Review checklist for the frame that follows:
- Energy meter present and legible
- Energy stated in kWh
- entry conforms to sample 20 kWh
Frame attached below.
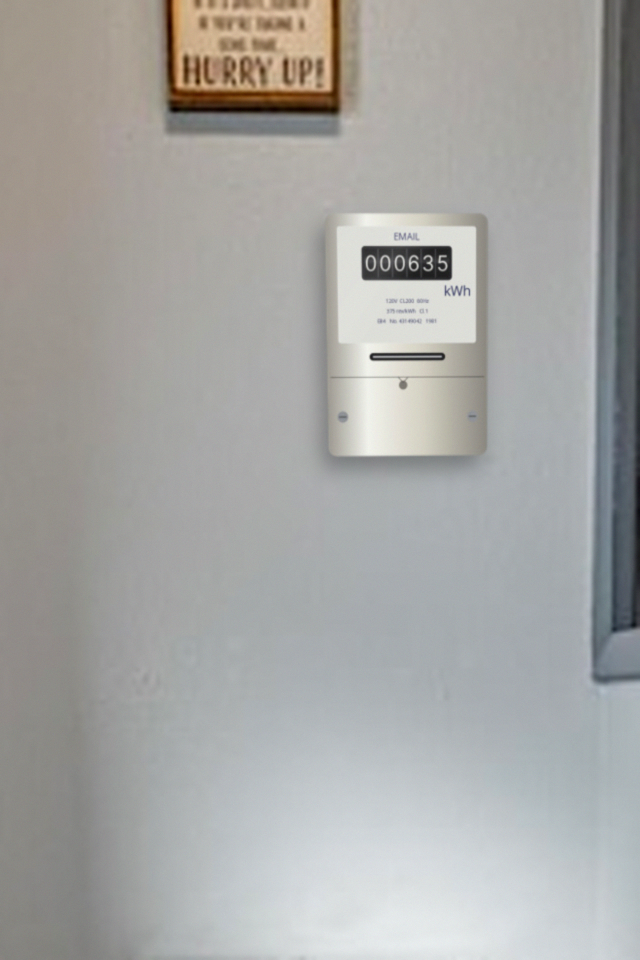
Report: 635 kWh
